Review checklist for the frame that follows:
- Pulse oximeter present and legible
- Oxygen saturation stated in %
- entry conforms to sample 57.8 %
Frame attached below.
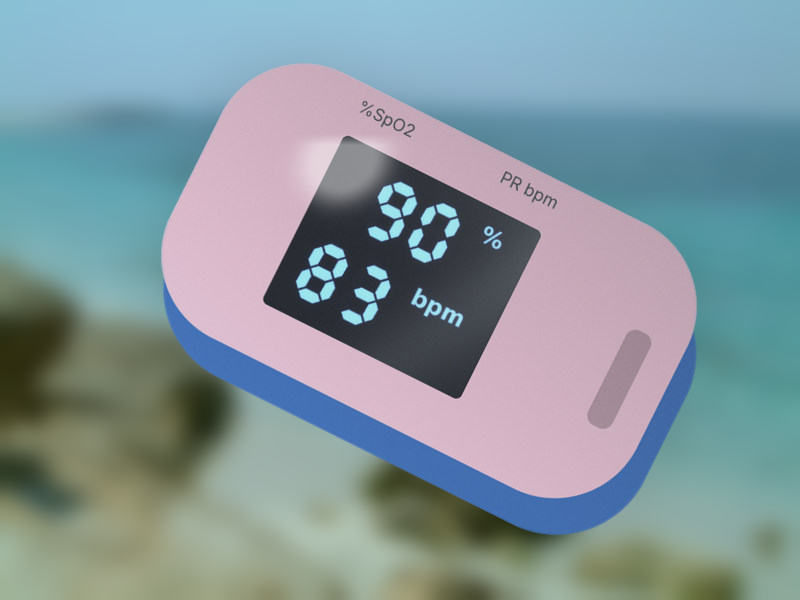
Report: 90 %
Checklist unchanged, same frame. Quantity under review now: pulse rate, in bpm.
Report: 83 bpm
